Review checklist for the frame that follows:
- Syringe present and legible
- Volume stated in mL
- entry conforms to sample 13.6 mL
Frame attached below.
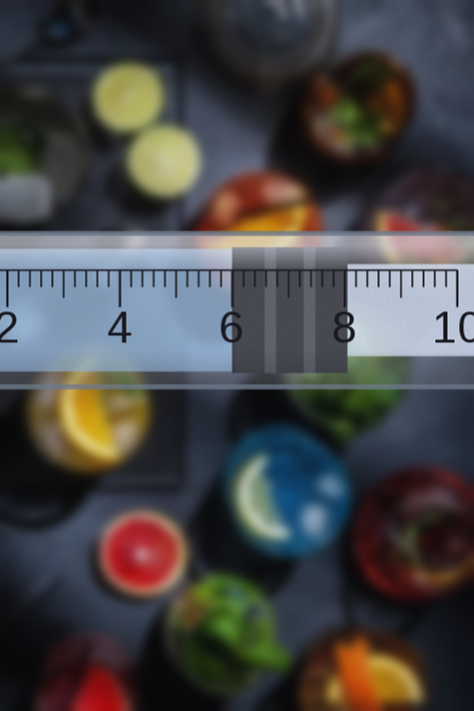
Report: 6 mL
